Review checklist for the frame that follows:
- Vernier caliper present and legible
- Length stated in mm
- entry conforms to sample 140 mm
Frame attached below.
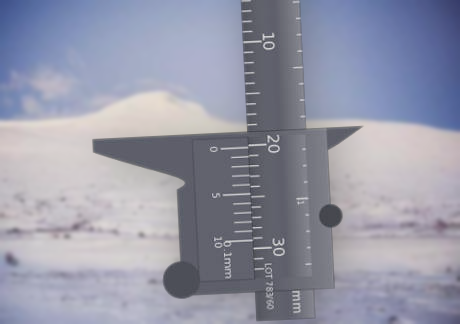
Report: 20.2 mm
